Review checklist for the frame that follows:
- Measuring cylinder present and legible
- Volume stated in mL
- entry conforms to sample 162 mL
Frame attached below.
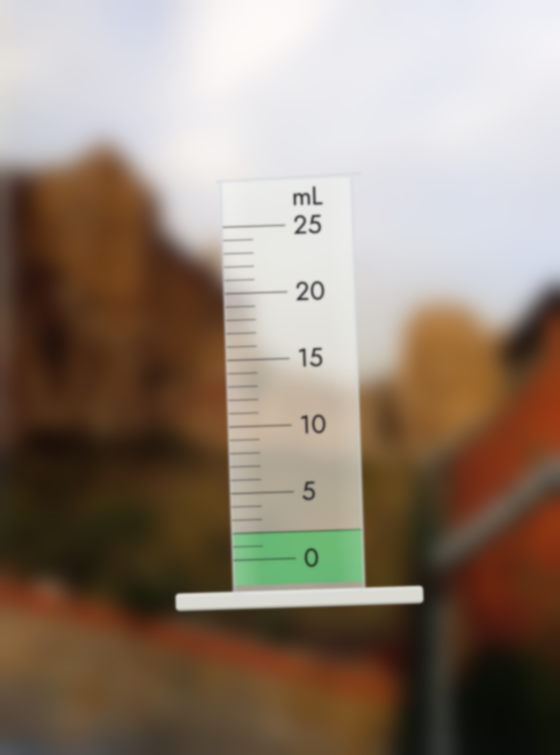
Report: 2 mL
